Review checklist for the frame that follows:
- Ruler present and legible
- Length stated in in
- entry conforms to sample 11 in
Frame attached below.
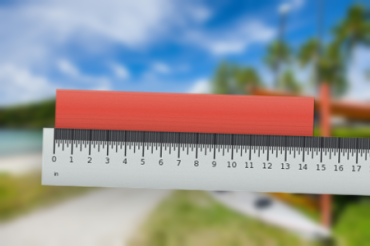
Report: 14.5 in
